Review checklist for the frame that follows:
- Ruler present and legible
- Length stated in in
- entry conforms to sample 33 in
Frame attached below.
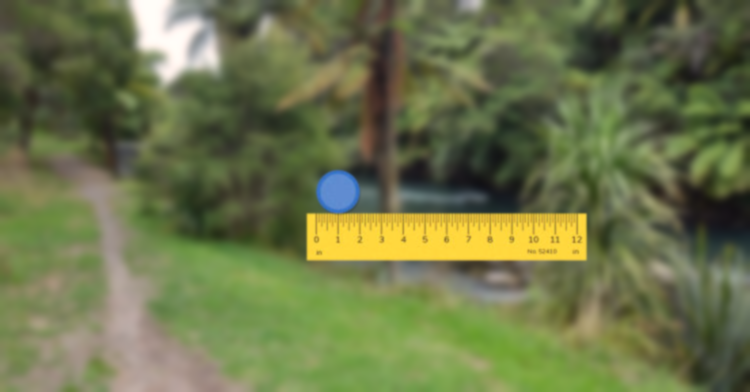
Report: 2 in
